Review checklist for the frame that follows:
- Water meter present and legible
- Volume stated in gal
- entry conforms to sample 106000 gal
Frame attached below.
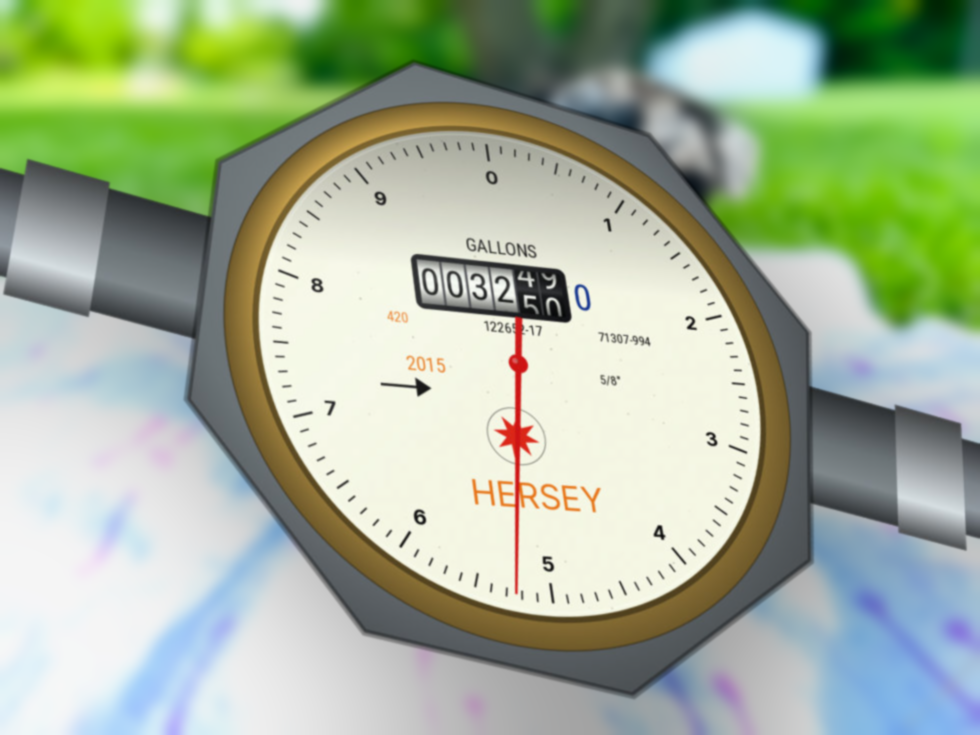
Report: 32495.2 gal
